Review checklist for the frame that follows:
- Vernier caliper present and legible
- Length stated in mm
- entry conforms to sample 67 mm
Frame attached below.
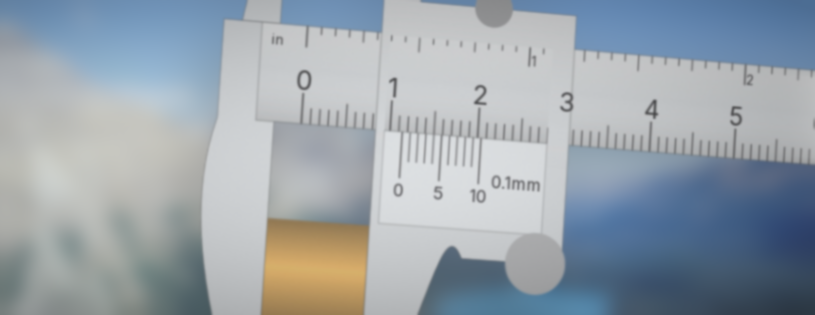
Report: 11.4 mm
